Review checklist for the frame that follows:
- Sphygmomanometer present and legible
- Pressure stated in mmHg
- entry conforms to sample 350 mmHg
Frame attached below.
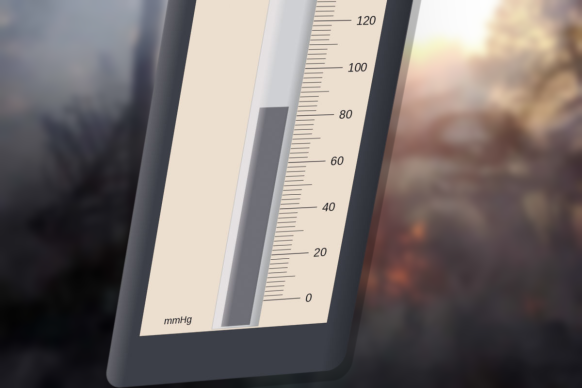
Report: 84 mmHg
